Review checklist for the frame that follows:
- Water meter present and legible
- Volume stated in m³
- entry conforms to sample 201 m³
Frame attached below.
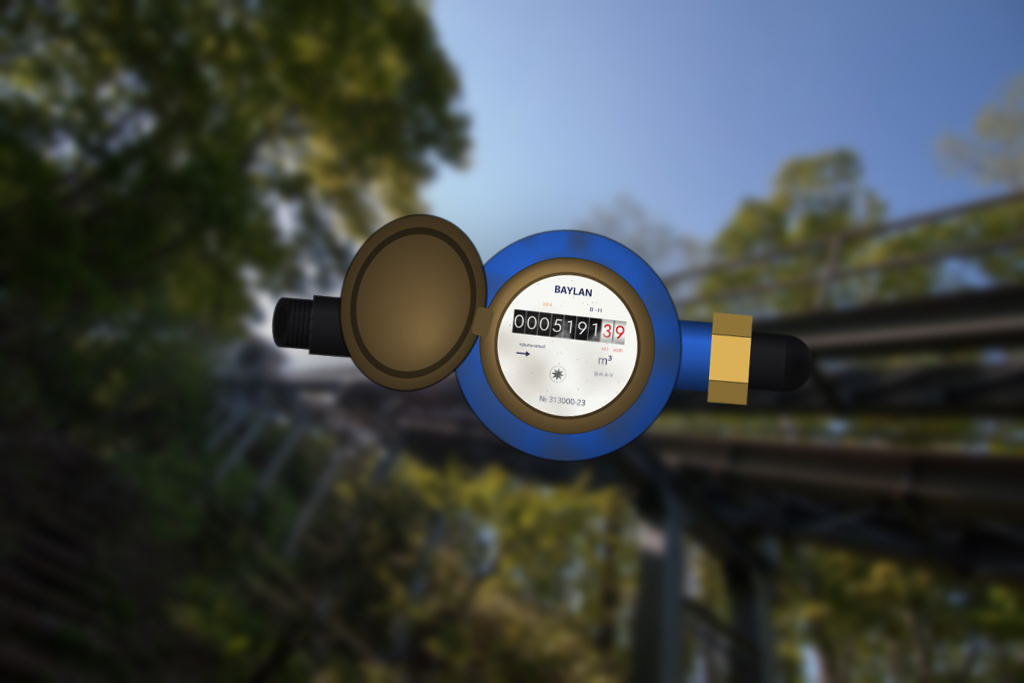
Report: 5191.39 m³
